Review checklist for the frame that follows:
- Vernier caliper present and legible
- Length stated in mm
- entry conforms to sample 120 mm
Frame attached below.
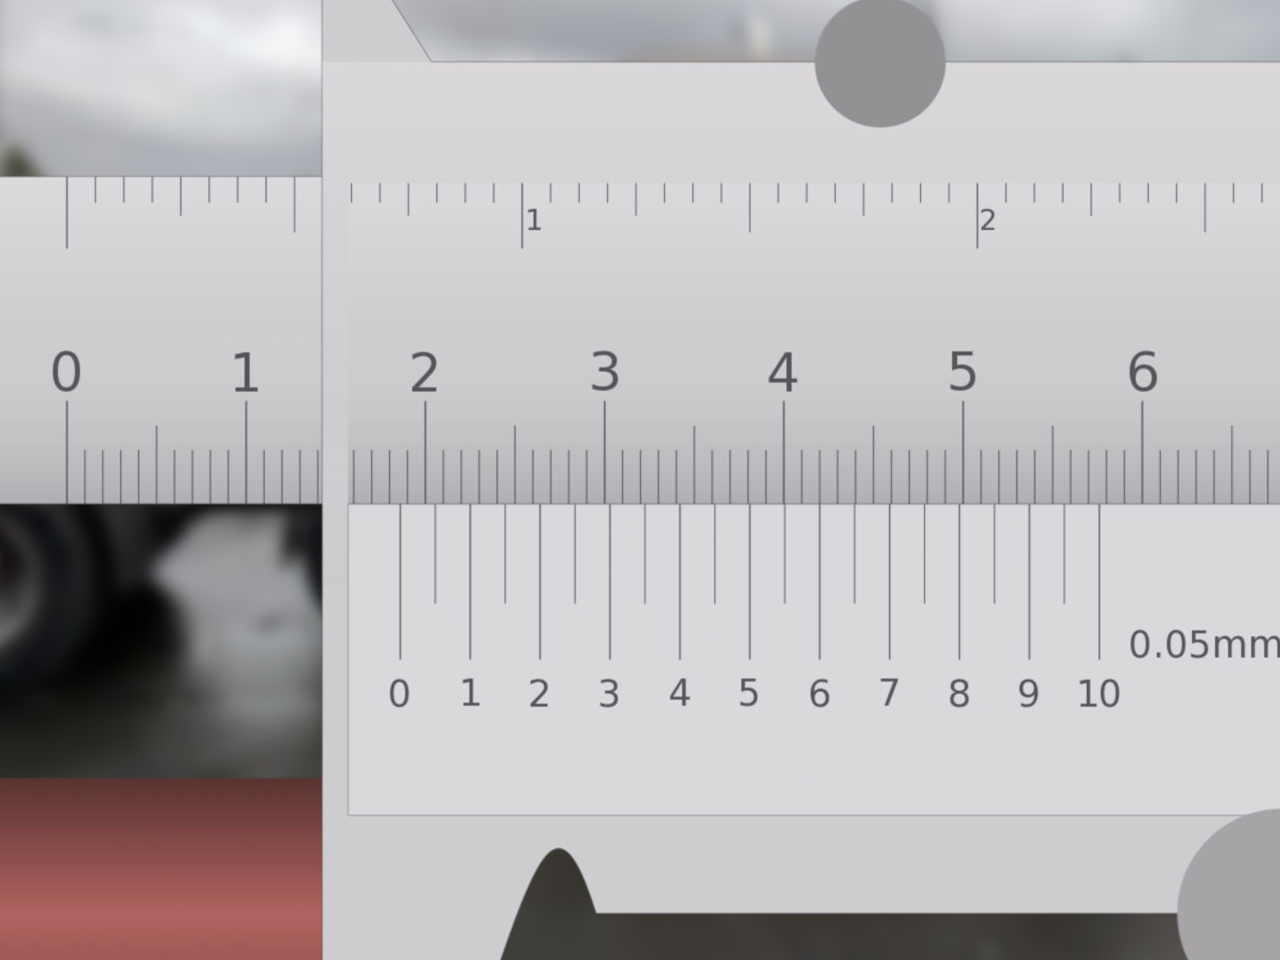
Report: 18.6 mm
